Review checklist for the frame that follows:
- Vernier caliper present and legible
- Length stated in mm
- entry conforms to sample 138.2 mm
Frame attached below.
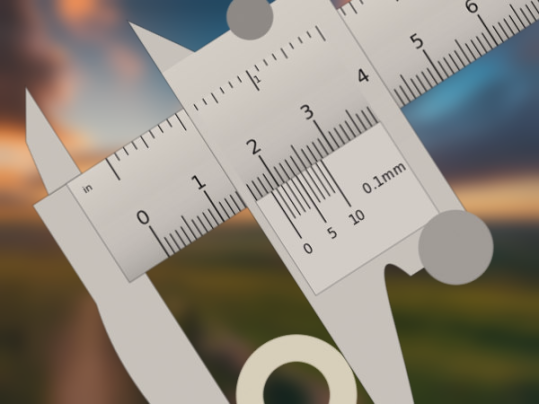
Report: 18.6 mm
